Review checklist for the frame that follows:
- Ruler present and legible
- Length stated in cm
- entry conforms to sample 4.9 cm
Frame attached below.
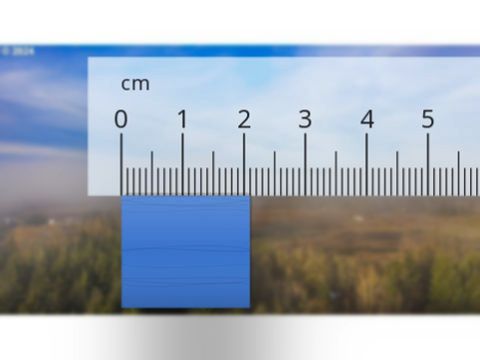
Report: 2.1 cm
